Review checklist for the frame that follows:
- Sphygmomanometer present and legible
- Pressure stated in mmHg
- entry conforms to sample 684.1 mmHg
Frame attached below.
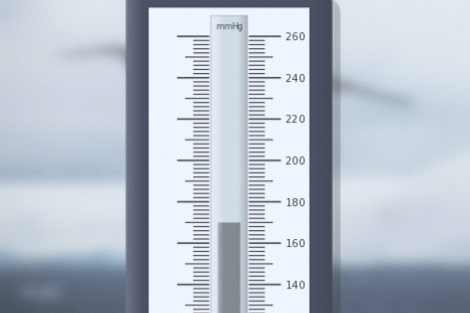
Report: 170 mmHg
